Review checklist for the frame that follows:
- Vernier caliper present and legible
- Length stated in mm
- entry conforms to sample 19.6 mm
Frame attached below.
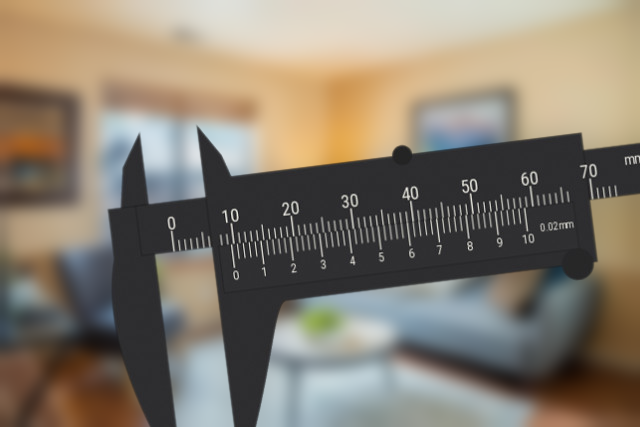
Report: 9.6 mm
